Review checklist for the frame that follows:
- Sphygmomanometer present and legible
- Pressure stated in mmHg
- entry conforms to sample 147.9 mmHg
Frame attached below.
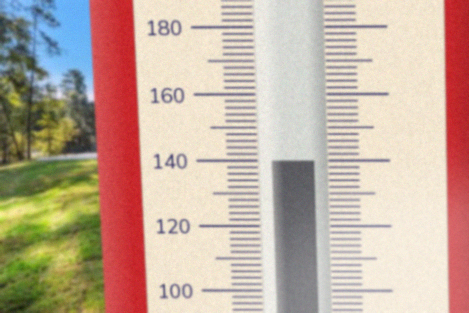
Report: 140 mmHg
